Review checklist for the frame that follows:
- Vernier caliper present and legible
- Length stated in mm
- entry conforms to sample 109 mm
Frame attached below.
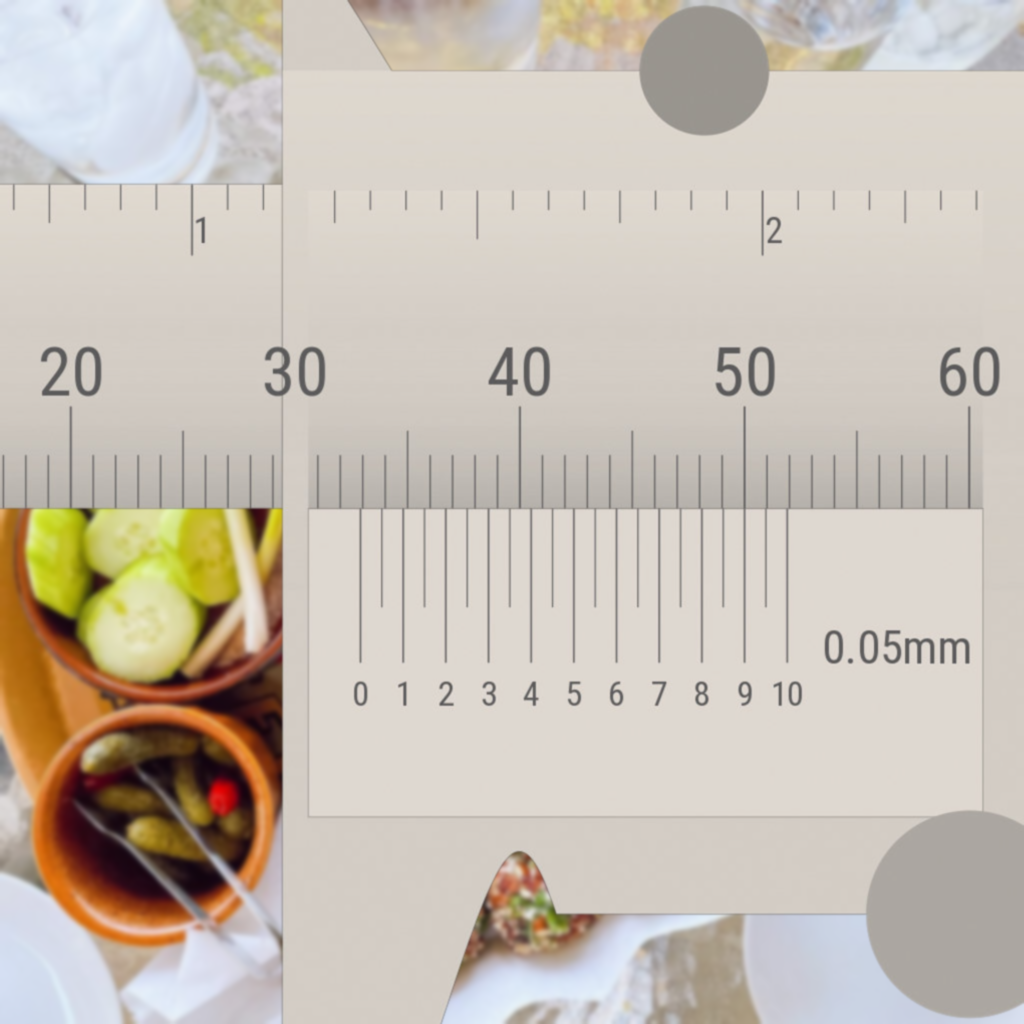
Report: 32.9 mm
